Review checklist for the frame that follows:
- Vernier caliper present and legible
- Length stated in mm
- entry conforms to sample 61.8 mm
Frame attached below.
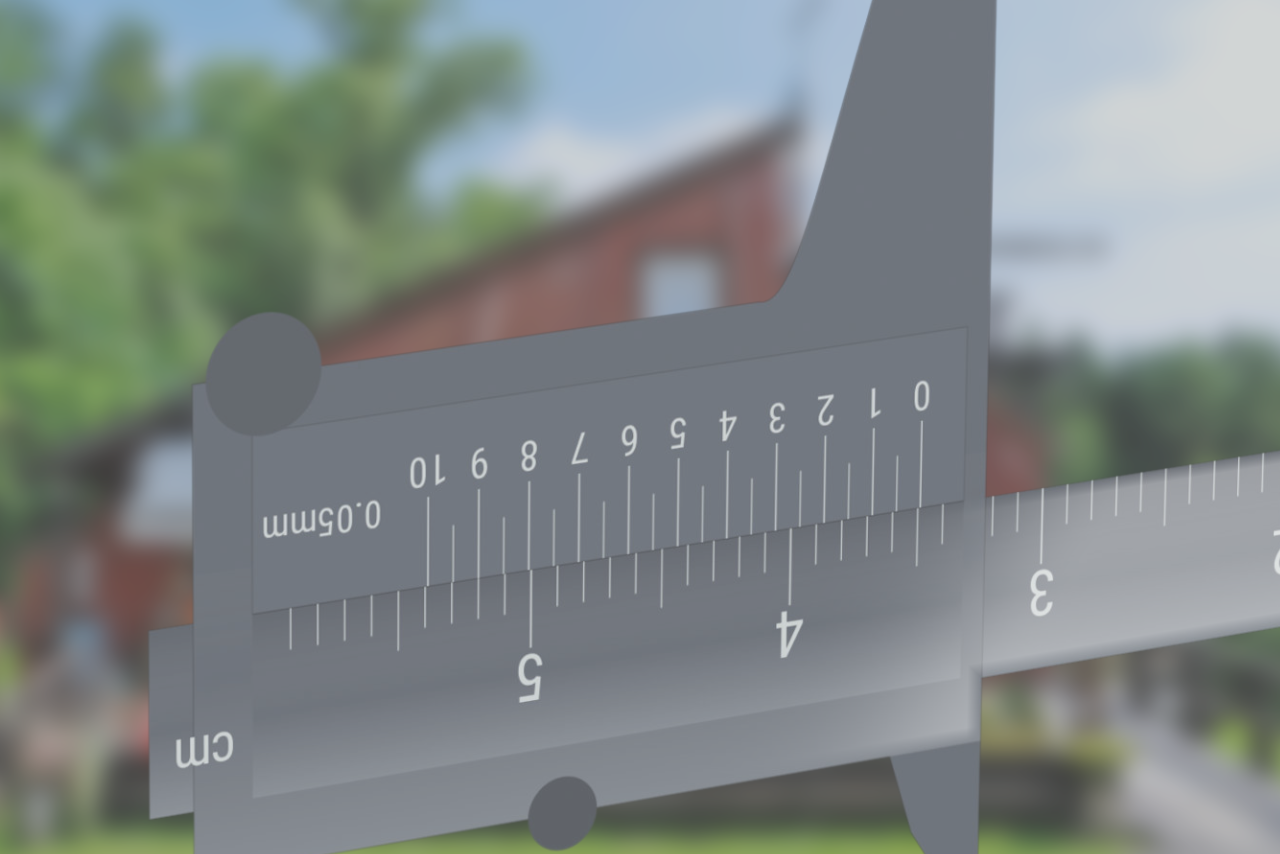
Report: 34.90 mm
